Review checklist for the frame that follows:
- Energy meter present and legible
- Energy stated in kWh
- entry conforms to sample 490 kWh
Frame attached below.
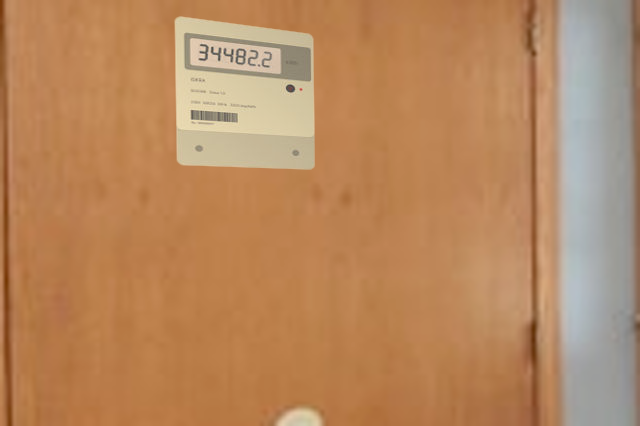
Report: 34482.2 kWh
